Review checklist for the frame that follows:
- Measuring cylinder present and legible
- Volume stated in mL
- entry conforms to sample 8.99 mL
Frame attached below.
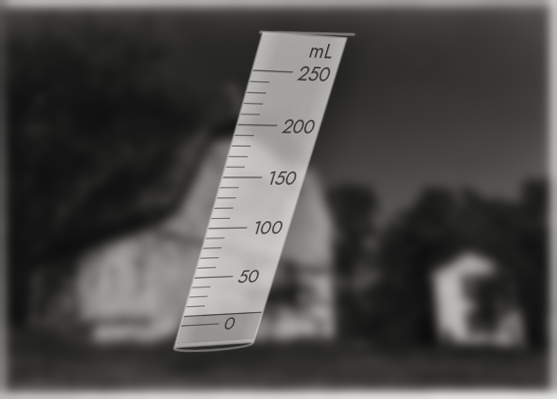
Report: 10 mL
